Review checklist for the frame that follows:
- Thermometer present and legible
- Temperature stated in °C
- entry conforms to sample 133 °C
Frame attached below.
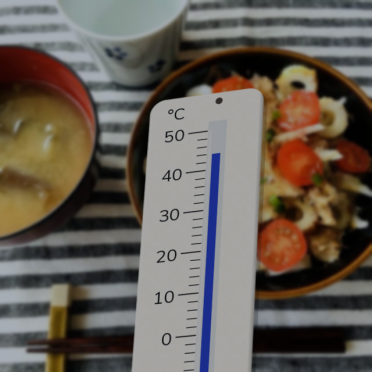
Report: 44 °C
